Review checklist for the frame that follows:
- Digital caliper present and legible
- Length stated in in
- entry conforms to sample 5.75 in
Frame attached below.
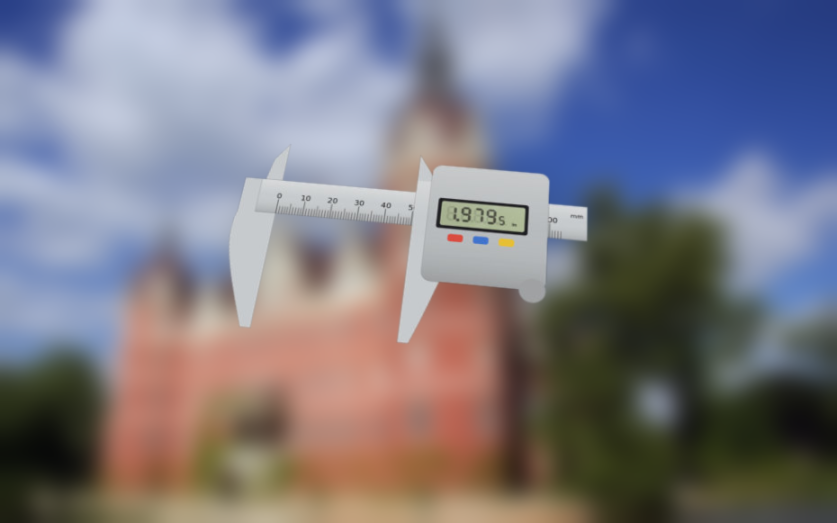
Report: 1.9795 in
